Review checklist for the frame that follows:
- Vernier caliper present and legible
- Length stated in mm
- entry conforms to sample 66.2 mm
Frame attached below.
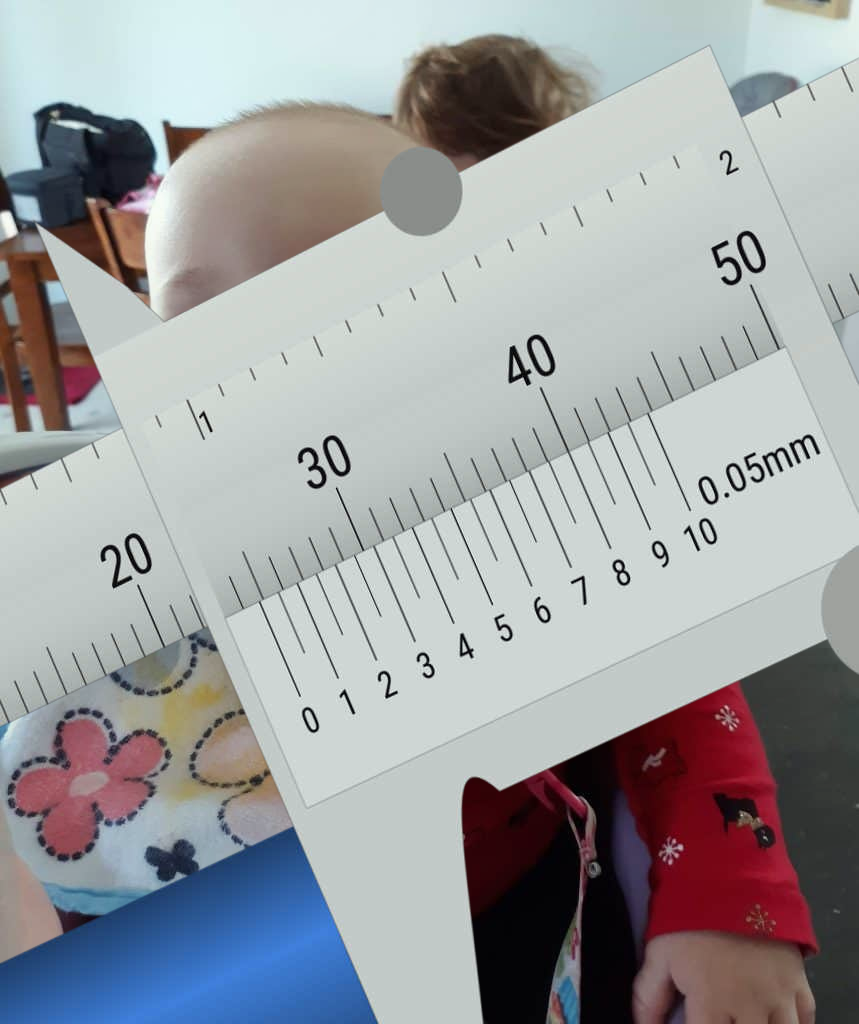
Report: 24.8 mm
